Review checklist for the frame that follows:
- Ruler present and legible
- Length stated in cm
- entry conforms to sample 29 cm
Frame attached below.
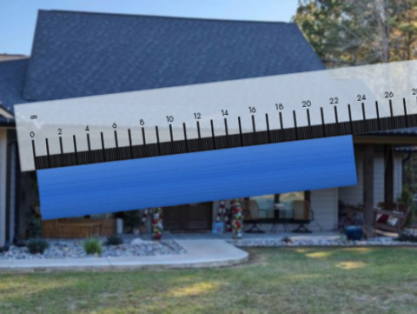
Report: 23 cm
